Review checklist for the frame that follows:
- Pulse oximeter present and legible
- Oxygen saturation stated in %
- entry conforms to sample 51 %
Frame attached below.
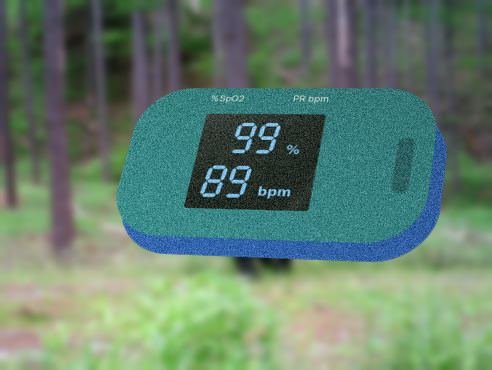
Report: 99 %
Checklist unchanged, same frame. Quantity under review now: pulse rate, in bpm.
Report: 89 bpm
